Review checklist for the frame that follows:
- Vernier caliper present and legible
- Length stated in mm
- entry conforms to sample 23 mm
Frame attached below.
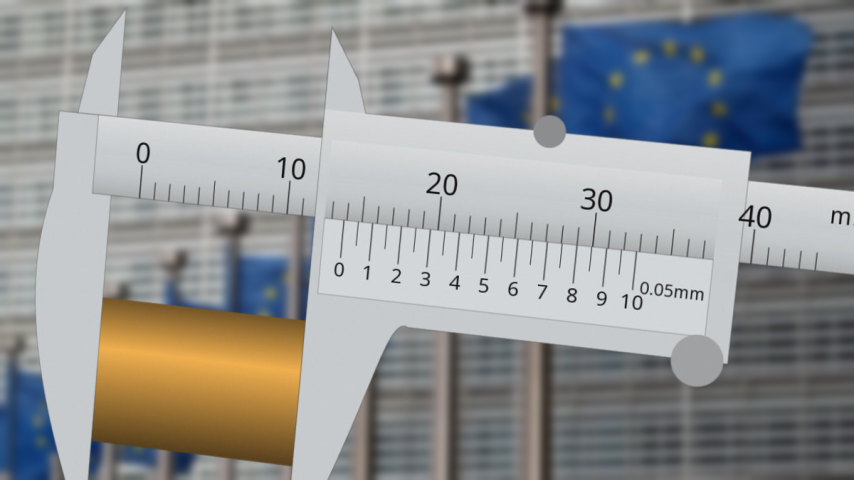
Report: 13.8 mm
